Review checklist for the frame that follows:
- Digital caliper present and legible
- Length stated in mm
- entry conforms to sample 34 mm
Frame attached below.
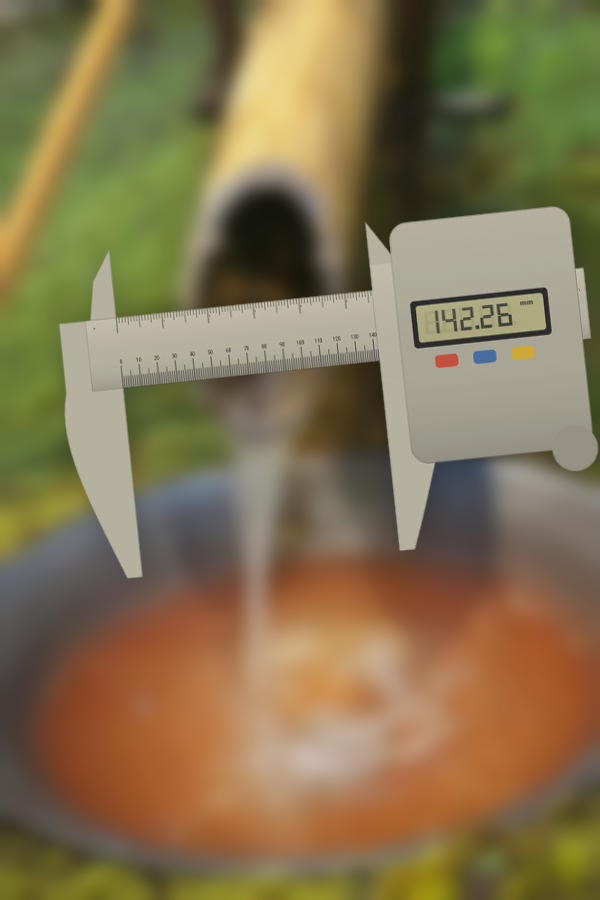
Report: 142.26 mm
